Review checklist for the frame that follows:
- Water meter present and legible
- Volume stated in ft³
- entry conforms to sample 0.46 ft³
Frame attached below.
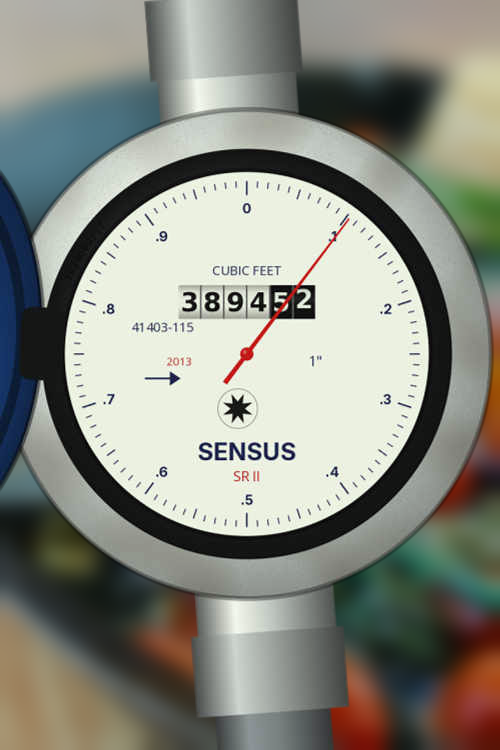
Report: 389452.10 ft³
